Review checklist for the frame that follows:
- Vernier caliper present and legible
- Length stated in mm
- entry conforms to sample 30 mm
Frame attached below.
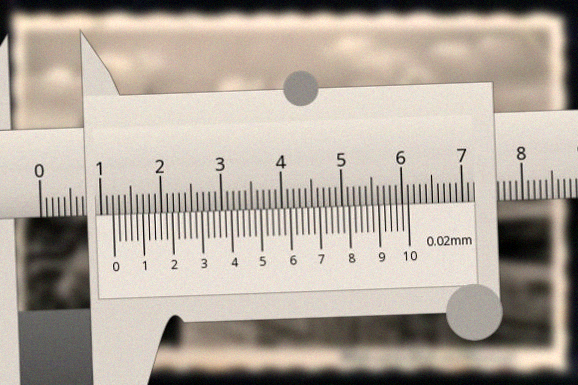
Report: 12.0 mm
